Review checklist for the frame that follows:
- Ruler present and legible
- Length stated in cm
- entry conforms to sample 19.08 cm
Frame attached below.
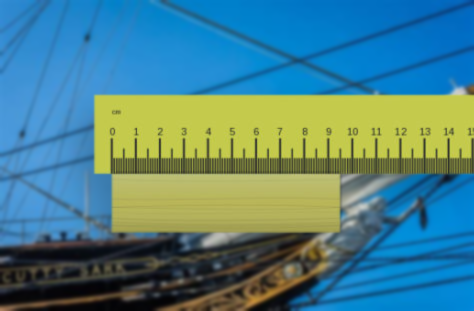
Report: 9.5 cm
